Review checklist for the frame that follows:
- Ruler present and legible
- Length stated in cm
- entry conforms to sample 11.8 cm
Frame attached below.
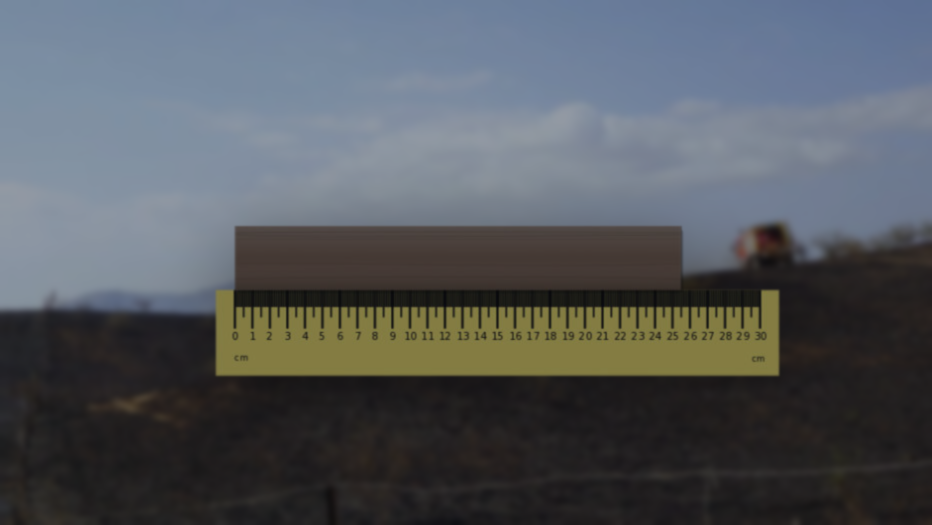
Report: 25.5 cm
